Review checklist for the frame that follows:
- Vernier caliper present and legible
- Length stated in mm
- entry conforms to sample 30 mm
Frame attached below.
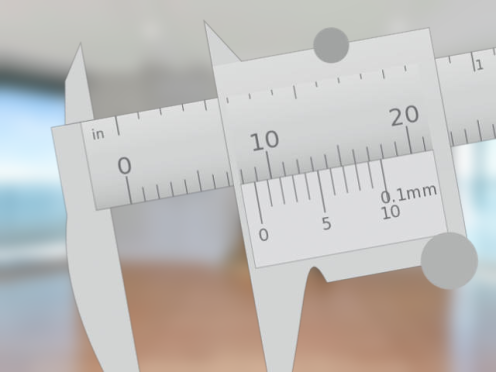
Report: 8.8 mm
